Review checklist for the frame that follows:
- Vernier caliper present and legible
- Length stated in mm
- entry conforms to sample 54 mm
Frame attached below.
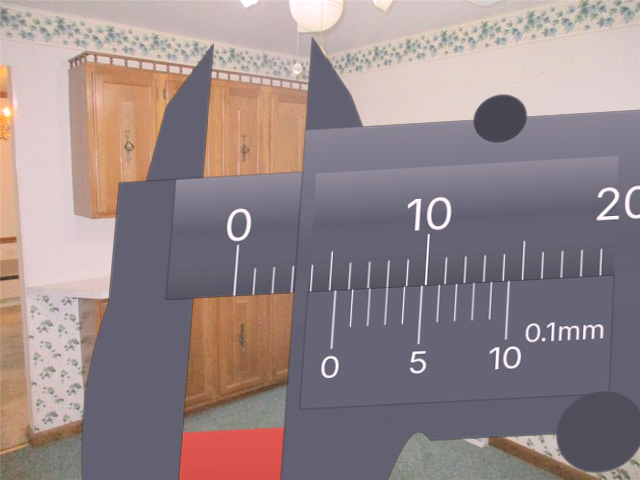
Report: 5.3 mm
